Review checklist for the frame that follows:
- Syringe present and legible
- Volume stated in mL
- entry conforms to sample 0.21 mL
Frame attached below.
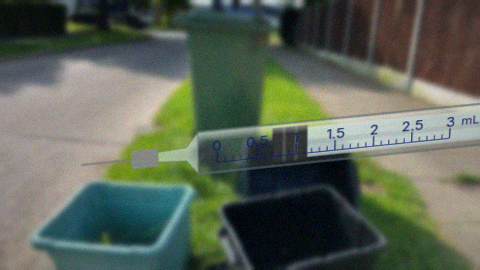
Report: 0.7 mL
